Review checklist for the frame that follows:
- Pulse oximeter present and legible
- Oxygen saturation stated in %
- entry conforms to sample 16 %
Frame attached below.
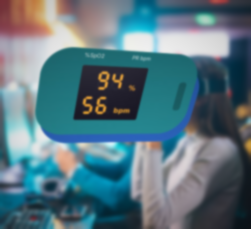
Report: 94 %
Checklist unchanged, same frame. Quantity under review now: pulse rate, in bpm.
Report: 56 bpm
